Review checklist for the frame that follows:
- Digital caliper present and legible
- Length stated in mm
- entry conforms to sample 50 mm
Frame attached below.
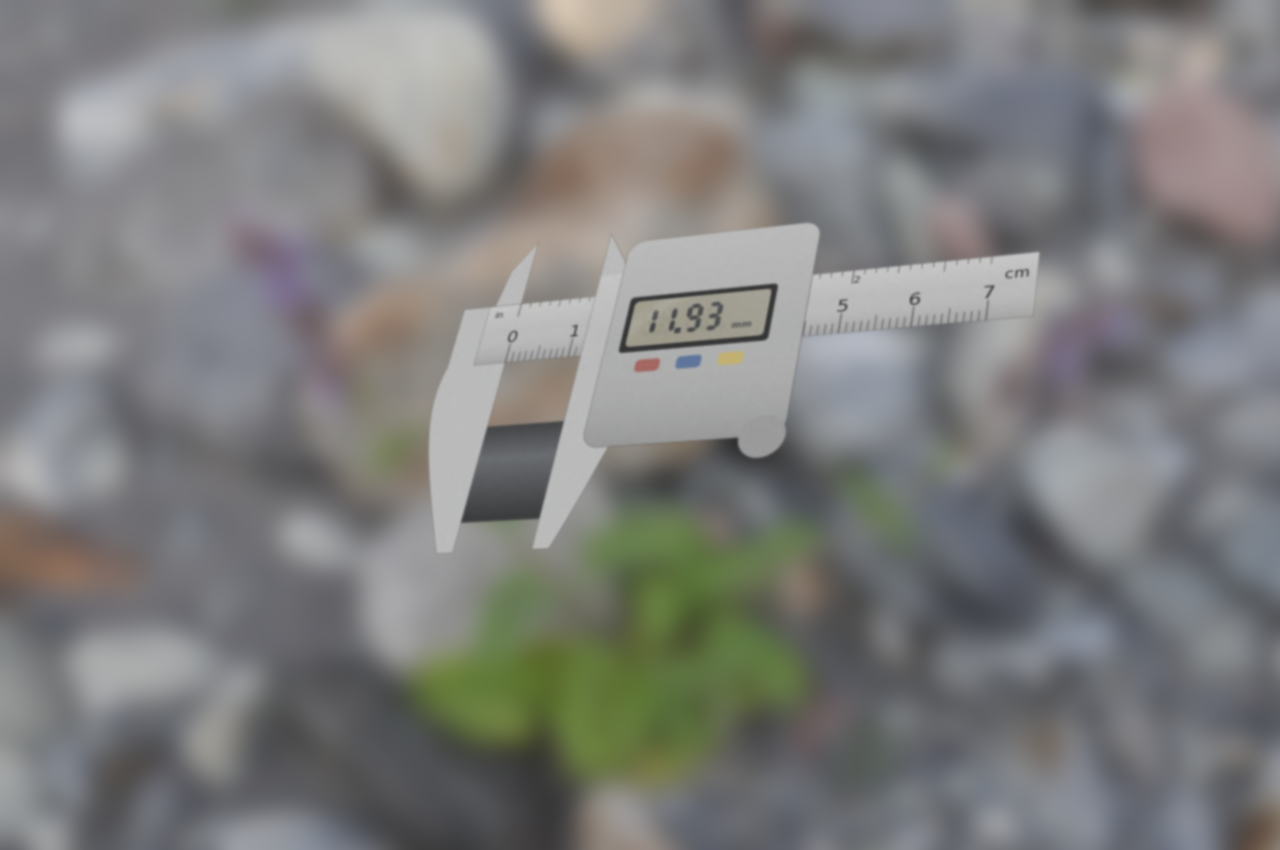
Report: 11.93 mm
